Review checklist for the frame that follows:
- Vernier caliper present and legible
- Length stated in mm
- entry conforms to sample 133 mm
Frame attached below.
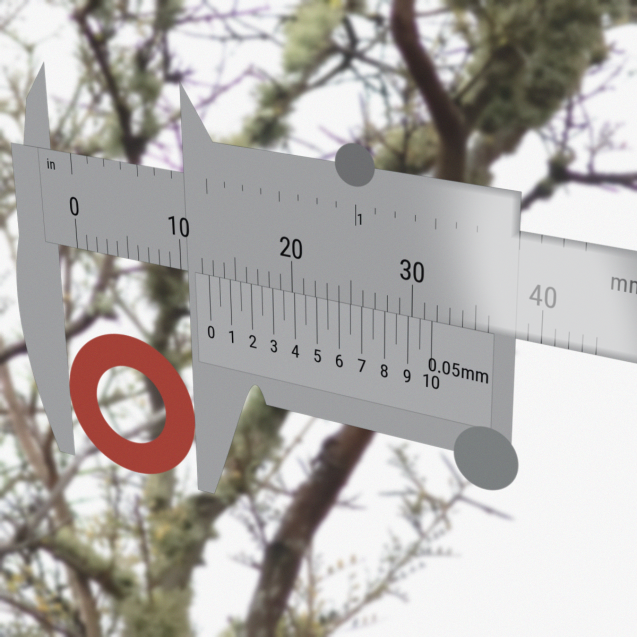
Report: 12.6 mm
